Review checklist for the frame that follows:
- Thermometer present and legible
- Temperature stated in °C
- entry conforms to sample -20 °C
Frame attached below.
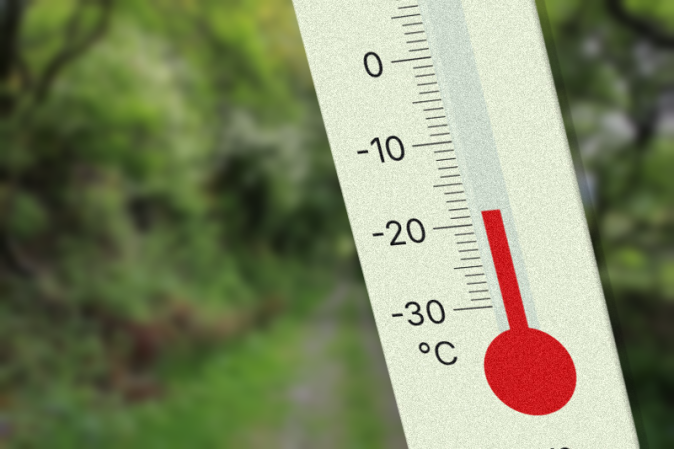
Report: -18.5 °C
